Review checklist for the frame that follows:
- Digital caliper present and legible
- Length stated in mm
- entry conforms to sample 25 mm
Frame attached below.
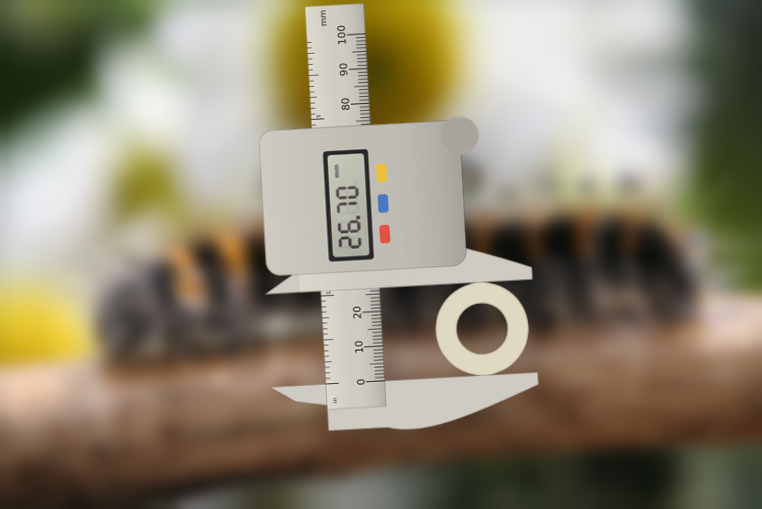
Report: 26.70 mm
